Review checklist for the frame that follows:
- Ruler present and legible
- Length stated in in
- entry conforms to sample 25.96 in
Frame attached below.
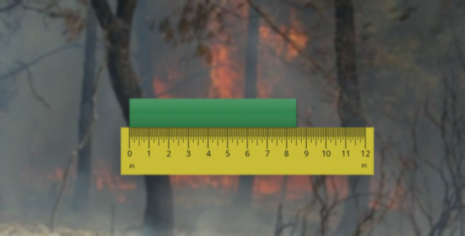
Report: 8.5 in
